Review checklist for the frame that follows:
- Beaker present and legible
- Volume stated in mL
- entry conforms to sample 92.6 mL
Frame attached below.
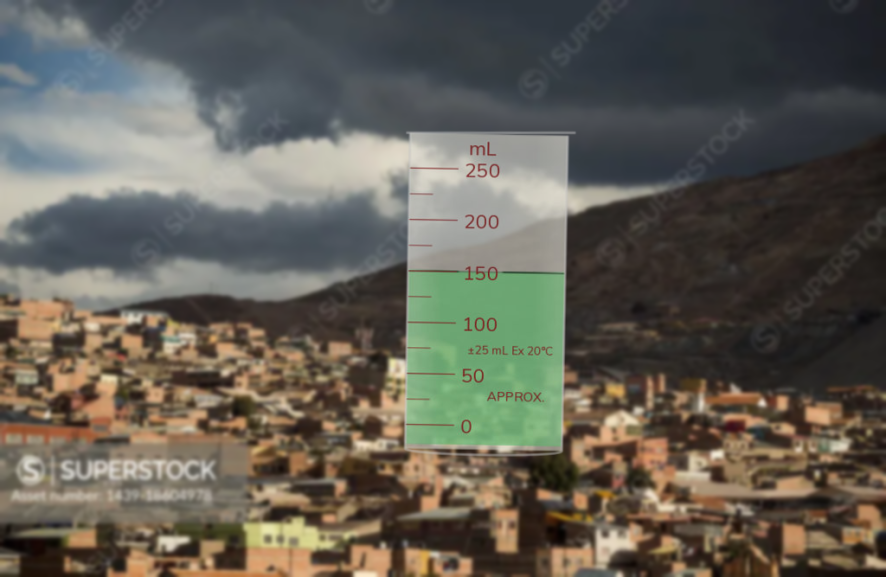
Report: 150 mL
